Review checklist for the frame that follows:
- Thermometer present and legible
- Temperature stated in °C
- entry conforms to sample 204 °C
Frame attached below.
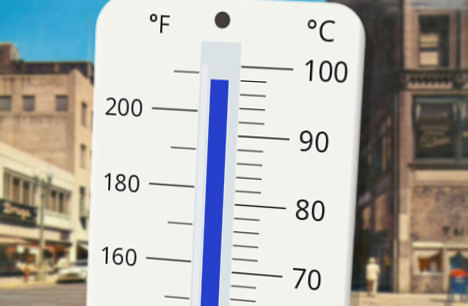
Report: 98 °C
